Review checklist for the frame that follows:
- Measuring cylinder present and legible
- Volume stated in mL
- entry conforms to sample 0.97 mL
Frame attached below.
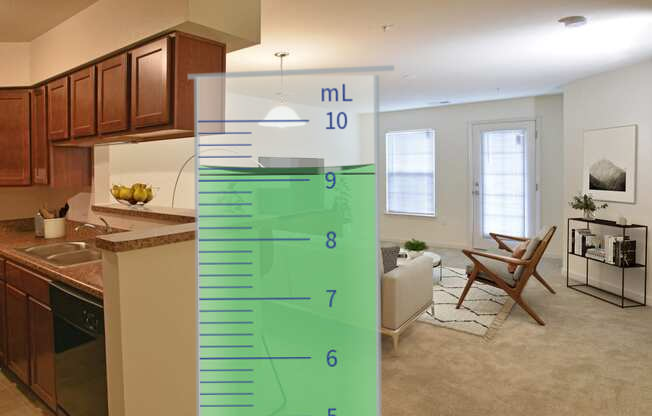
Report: 9.1 mL
